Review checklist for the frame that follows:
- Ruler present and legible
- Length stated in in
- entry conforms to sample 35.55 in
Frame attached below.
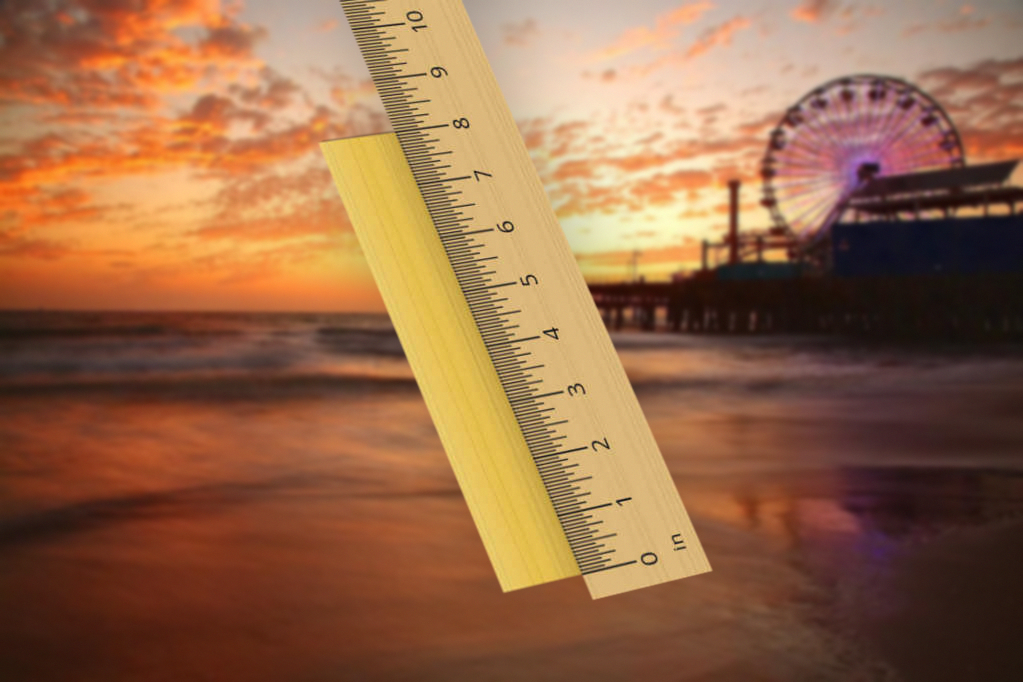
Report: 8 in
